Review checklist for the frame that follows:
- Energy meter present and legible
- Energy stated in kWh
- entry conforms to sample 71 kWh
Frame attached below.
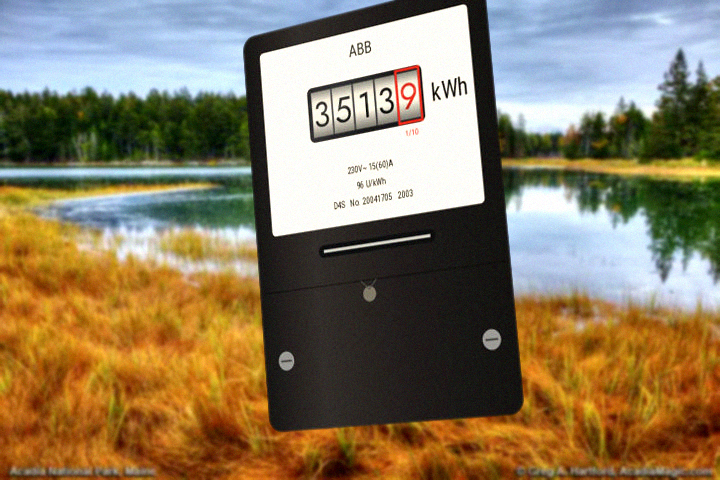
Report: 3513.9 kWh
